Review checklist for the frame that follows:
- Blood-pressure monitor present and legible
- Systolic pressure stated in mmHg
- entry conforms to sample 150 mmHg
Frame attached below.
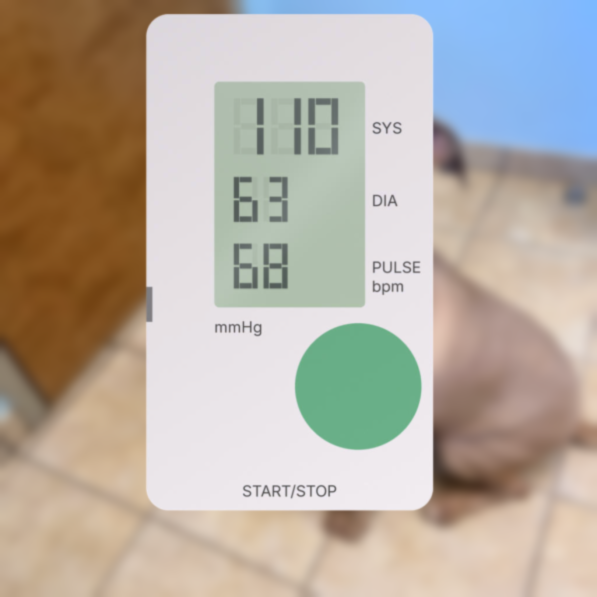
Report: 110 mmHg
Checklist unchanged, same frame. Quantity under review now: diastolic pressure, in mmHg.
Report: 63 mmHg
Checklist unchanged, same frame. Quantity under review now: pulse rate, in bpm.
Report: 68 bpm
